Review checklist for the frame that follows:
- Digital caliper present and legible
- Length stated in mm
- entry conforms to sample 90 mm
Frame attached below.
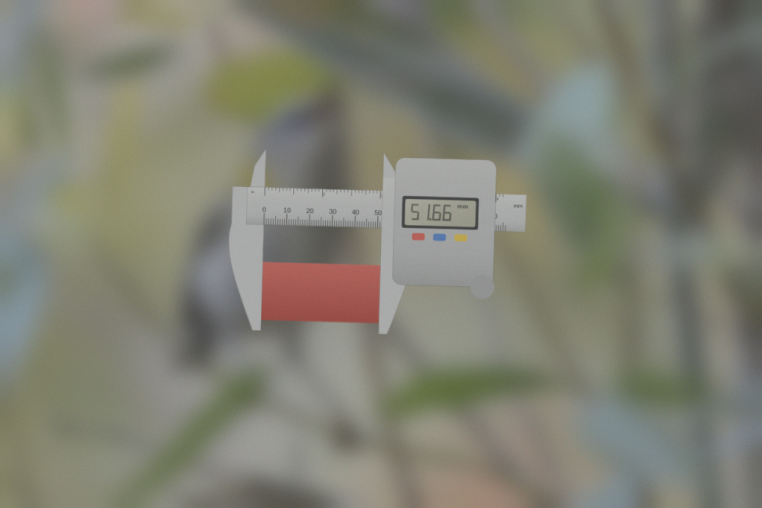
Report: 51.66 mm
